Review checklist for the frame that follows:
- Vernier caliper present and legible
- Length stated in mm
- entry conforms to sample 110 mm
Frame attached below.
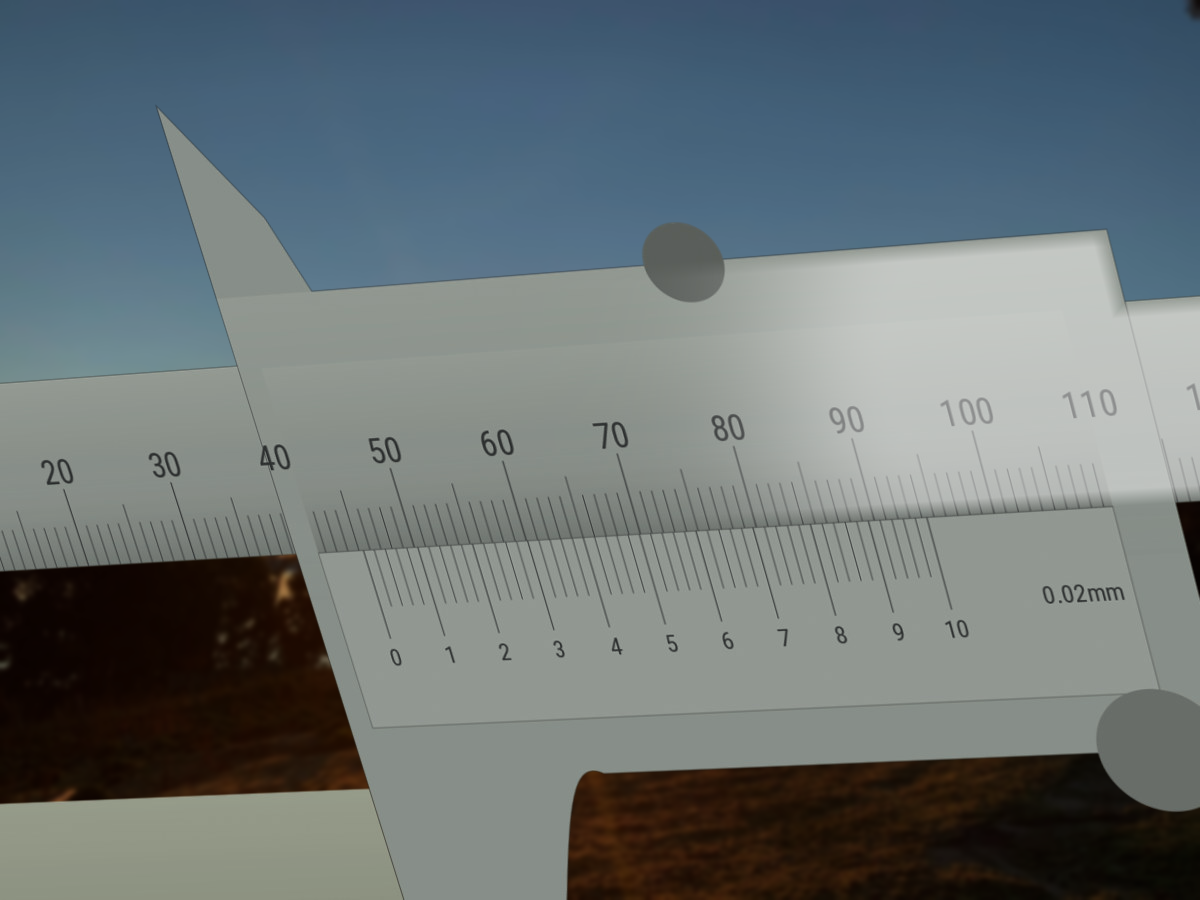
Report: 45.4 mm
